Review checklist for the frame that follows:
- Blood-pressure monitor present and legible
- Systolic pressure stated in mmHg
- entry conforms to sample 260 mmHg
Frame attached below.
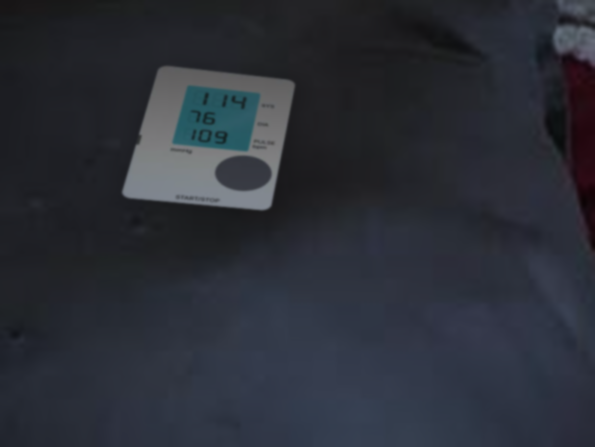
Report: 114 mmHg
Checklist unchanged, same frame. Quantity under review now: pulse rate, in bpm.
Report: 109 bpm
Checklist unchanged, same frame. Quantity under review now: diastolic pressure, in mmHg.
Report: 76 mmHg
